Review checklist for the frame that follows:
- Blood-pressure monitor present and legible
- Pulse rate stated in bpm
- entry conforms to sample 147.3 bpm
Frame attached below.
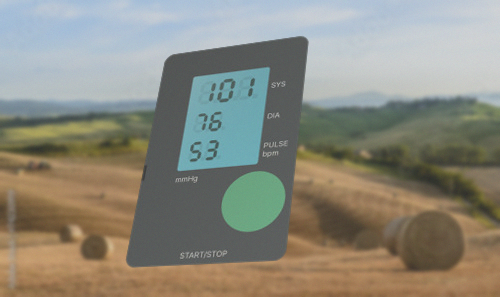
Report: 53 bpm
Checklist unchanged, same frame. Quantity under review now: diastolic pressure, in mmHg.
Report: 76 mmHg
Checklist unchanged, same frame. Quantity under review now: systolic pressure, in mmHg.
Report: 101 mmHg
